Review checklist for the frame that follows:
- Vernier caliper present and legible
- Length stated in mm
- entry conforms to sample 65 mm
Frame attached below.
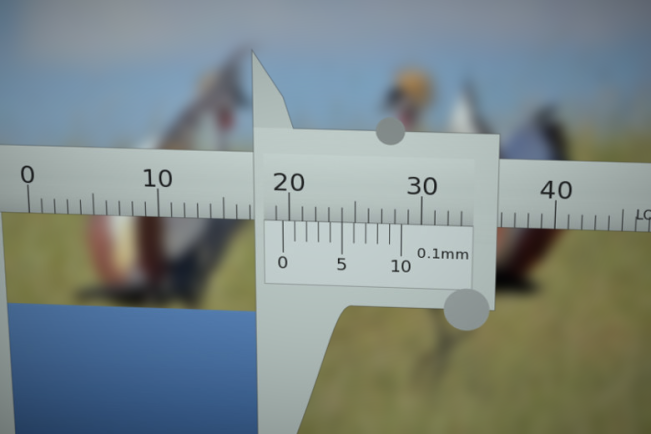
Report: 19.5 mm
